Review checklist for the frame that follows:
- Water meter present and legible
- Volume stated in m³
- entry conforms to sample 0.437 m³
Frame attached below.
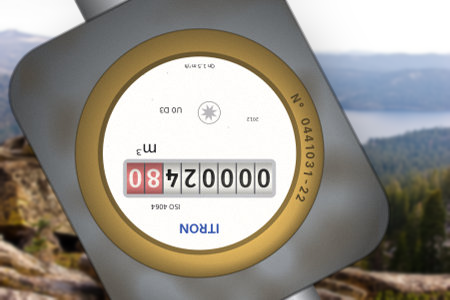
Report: 24.80 m³
